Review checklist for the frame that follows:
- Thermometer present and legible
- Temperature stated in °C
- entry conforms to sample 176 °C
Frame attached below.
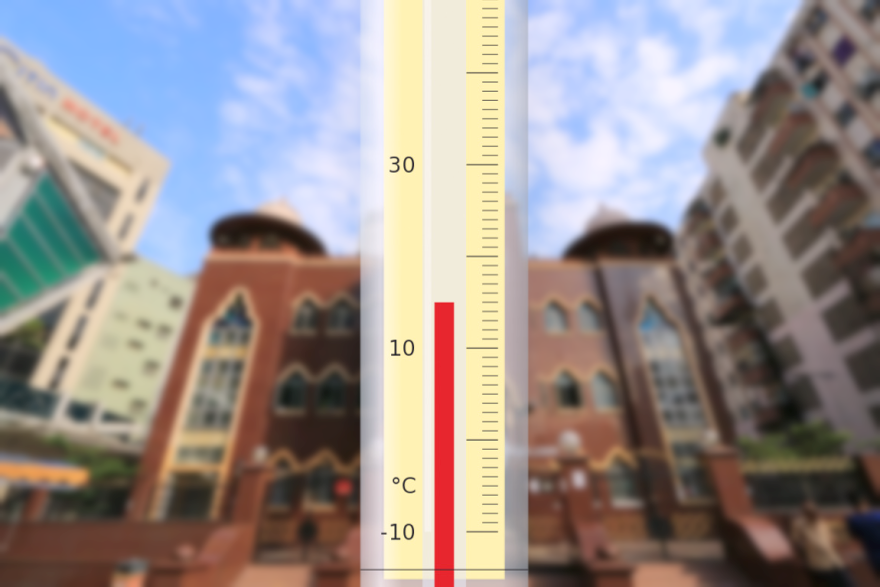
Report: 15 °C
